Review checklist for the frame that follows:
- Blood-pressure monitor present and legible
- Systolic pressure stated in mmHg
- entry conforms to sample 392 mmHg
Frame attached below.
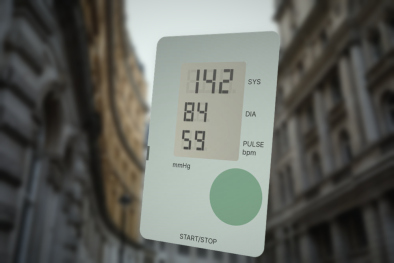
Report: 142 mmHg
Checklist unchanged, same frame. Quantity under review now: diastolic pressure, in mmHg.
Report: 84 mmHg
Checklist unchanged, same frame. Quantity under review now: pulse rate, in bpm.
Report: 59 bpm
